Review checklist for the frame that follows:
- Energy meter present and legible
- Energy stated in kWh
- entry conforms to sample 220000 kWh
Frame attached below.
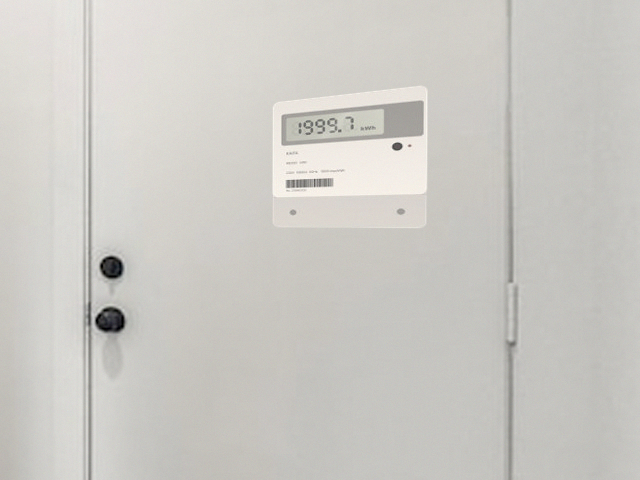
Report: 1999.7 kWh
